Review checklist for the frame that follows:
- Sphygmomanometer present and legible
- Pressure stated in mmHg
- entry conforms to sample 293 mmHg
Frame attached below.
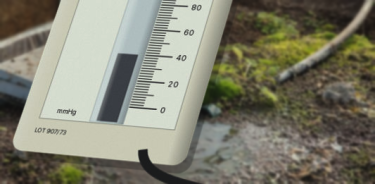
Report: 40 mmHg
